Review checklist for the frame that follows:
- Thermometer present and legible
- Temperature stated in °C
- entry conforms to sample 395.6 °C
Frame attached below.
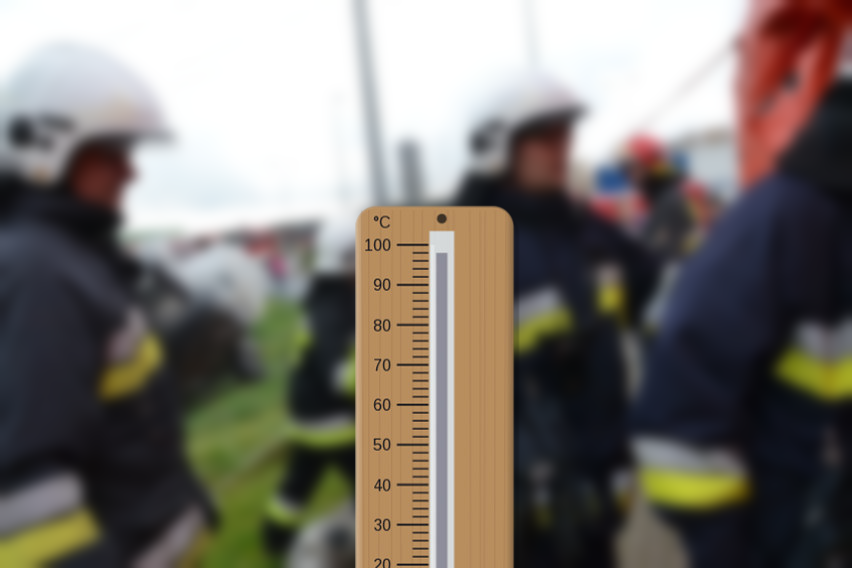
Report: 98 °C
